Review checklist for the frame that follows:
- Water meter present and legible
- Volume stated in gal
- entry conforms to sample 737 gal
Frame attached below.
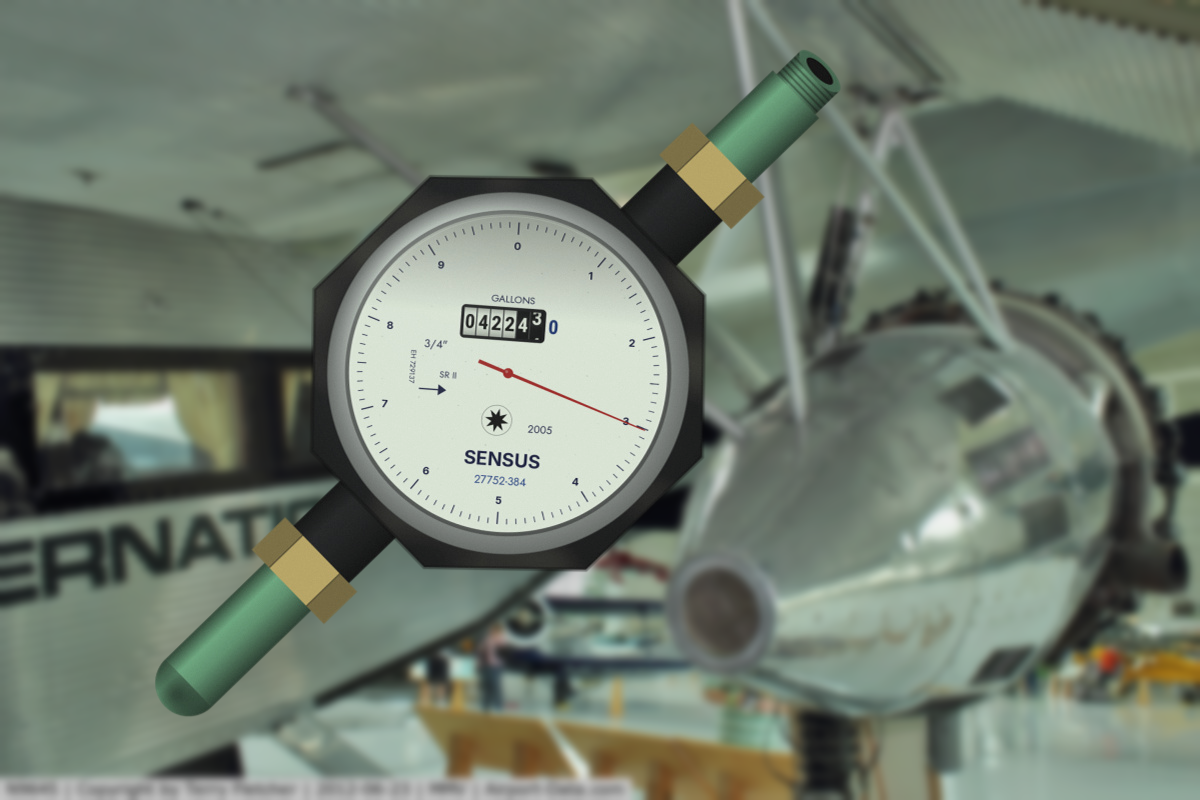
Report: 422433.0 gal
